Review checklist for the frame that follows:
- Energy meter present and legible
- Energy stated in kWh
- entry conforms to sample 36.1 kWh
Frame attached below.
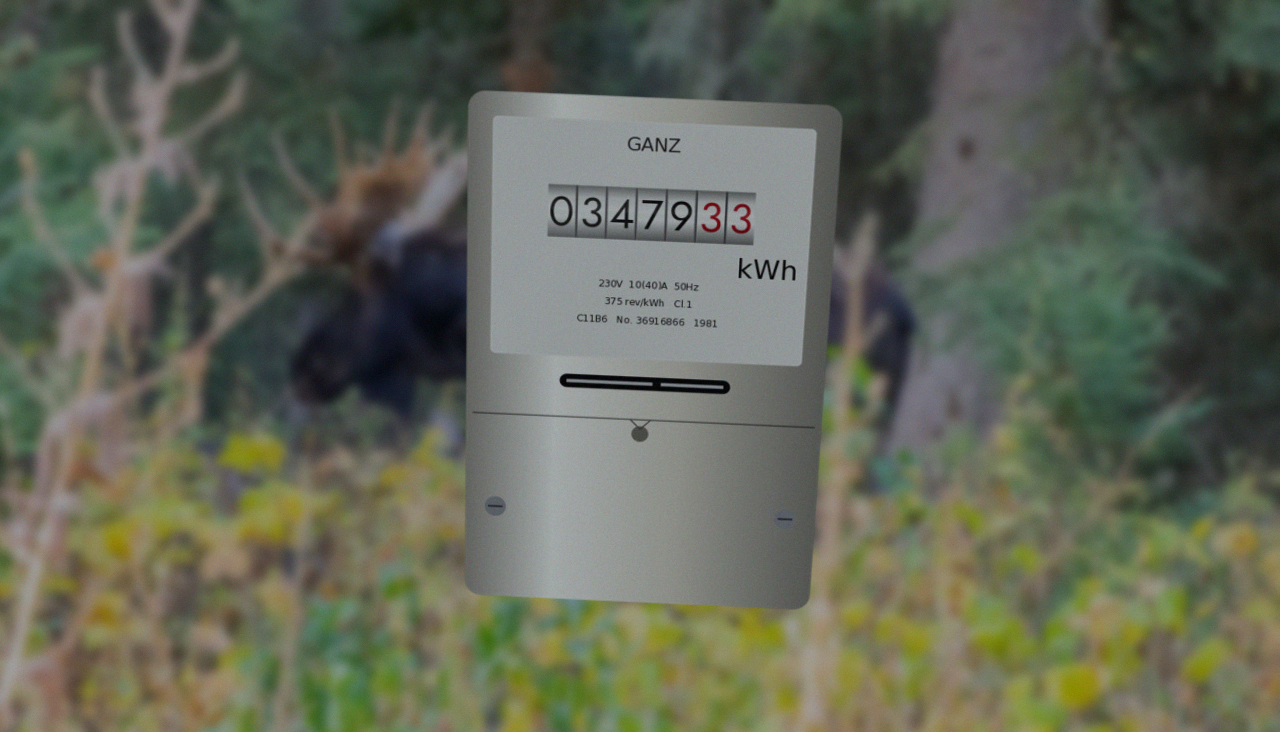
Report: 3479.33 kWh
